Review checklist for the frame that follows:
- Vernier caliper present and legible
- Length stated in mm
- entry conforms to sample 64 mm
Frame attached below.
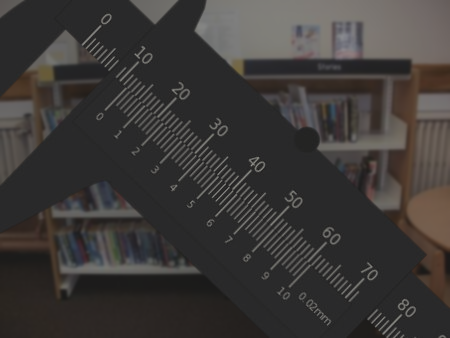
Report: 11.8 mm
